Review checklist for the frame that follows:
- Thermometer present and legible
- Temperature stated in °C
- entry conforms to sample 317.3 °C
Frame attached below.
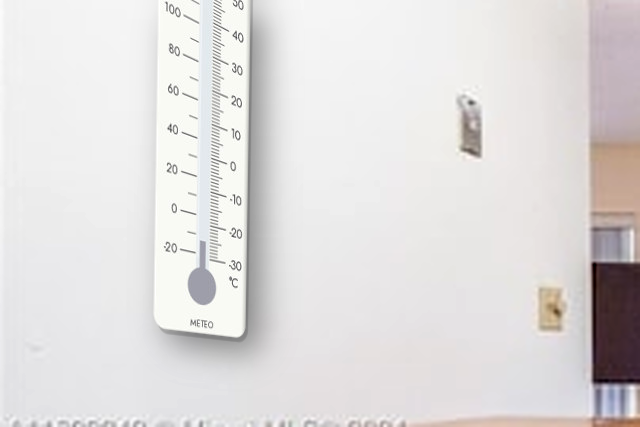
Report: -25 °C
